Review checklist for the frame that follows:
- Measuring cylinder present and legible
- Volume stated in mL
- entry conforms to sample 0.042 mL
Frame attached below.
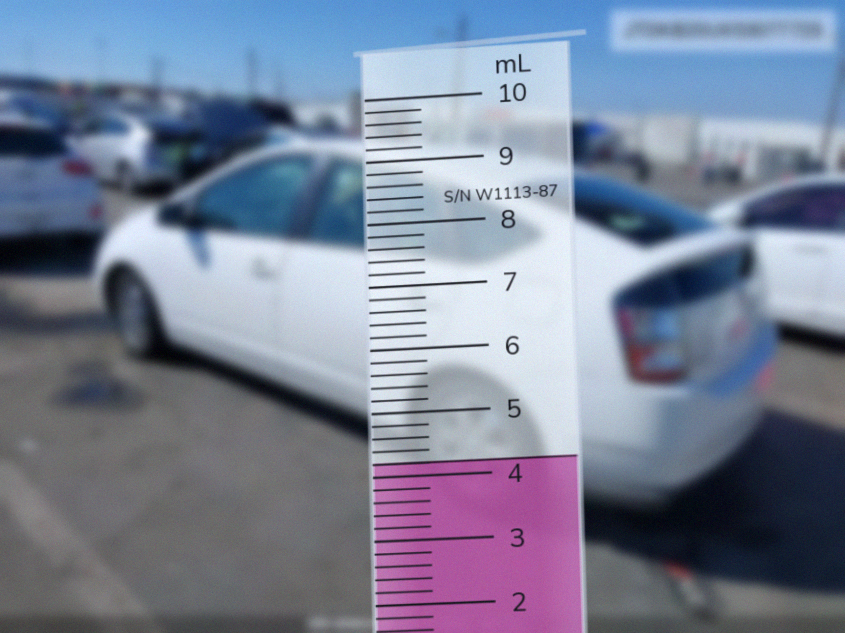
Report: 4.2 mL
